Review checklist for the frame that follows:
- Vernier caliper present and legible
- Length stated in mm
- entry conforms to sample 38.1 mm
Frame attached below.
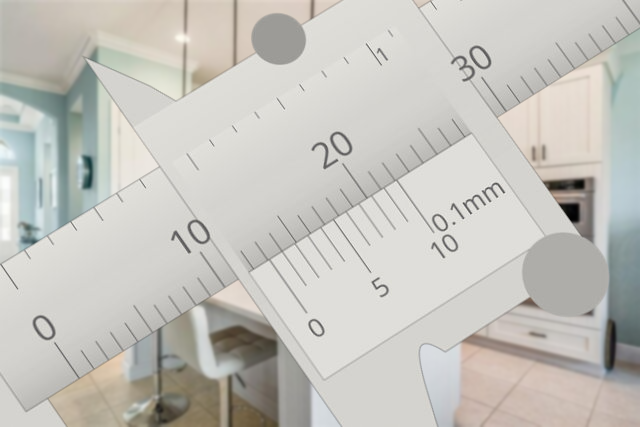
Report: 13.1 mm
